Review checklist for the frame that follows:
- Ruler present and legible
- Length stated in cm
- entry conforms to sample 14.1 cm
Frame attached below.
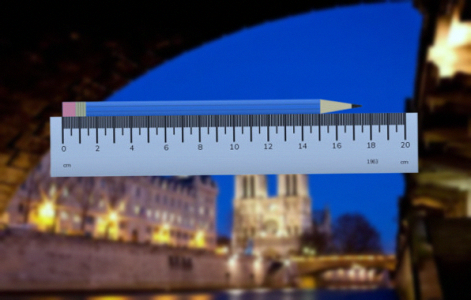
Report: 17.5 cm
